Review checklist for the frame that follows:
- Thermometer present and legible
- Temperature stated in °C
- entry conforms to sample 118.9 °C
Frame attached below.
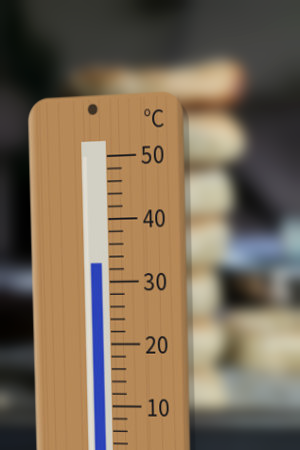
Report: 33 °C
